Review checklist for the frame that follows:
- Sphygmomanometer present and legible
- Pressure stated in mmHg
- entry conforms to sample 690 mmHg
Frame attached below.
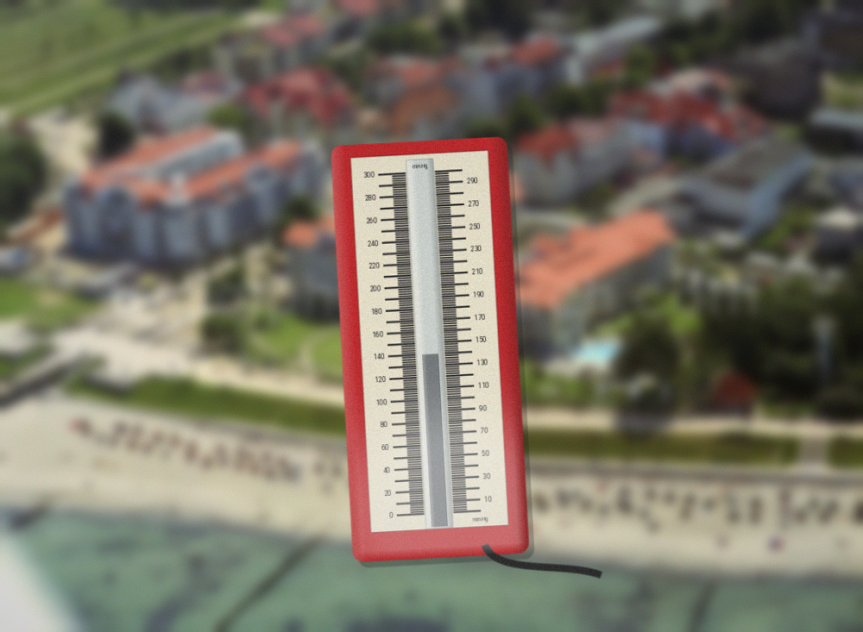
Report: 140 mmHg
